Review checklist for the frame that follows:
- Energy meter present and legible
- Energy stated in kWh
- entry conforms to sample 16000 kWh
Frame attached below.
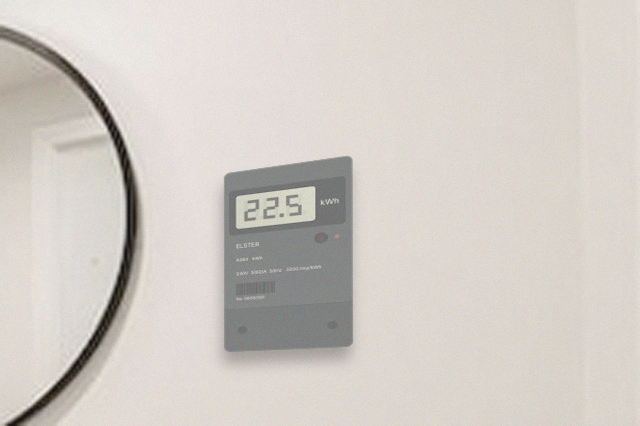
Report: 22.5 kWh
